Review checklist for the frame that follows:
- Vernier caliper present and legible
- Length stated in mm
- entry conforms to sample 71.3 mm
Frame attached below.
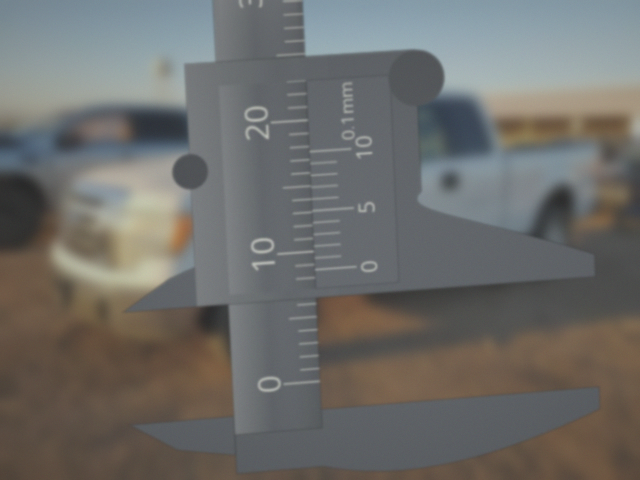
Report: 8.6 mm
